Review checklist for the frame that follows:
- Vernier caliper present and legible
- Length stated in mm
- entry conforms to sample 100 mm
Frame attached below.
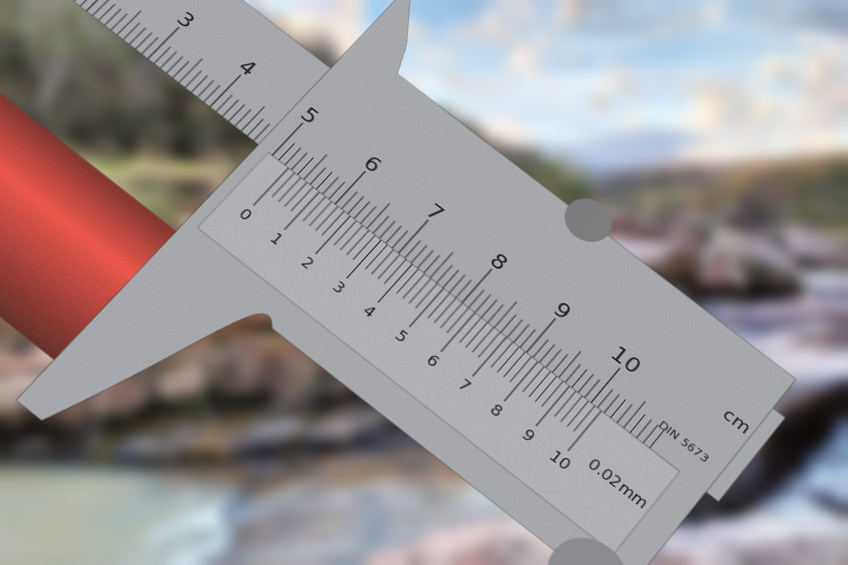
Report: 52.6 mm
